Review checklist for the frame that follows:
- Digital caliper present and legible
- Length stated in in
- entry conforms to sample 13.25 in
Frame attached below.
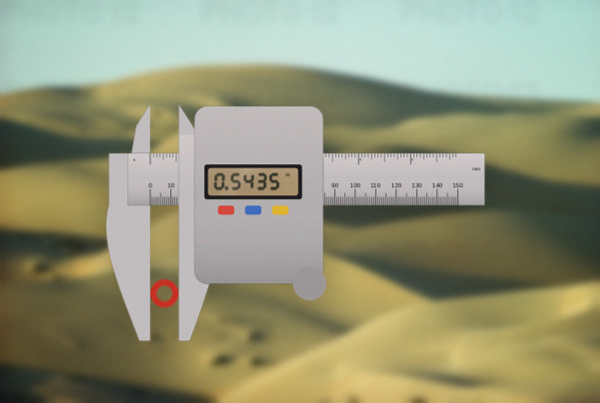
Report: 0.5435 in
